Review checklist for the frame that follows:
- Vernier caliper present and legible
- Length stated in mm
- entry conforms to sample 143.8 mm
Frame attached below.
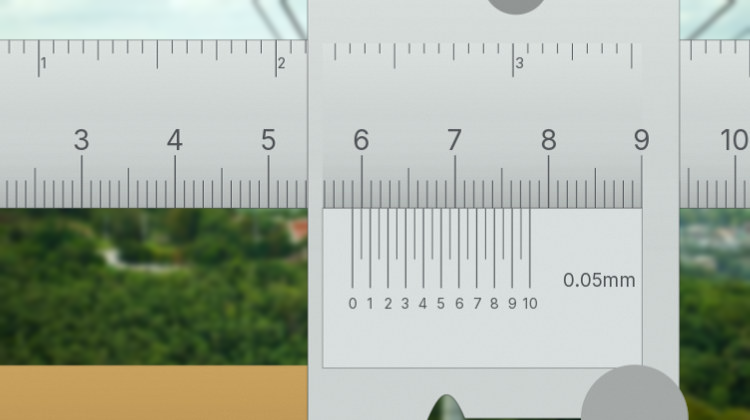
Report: 59.0 mm
